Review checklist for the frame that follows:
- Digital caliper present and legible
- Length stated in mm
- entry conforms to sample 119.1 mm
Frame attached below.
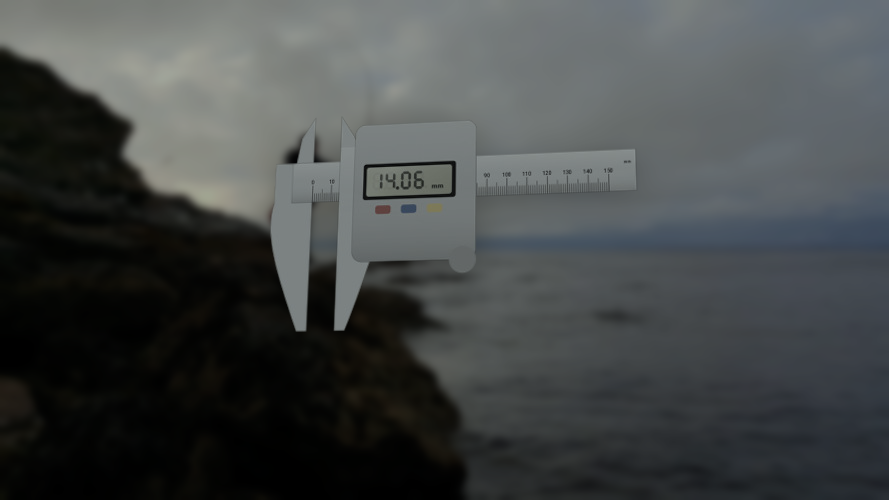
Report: 14.06 mm
